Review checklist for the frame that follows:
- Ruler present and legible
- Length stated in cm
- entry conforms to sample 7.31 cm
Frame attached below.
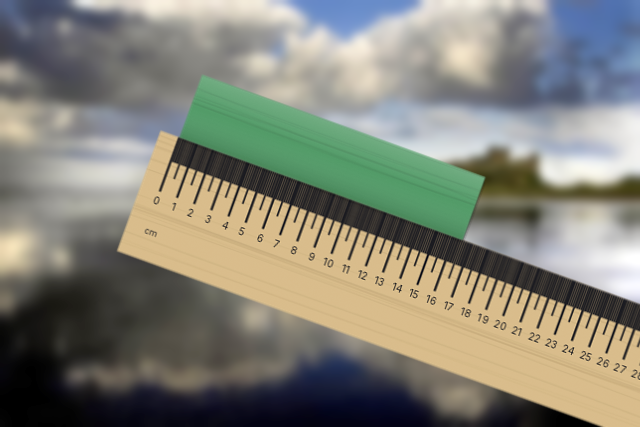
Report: 16.5 cm
